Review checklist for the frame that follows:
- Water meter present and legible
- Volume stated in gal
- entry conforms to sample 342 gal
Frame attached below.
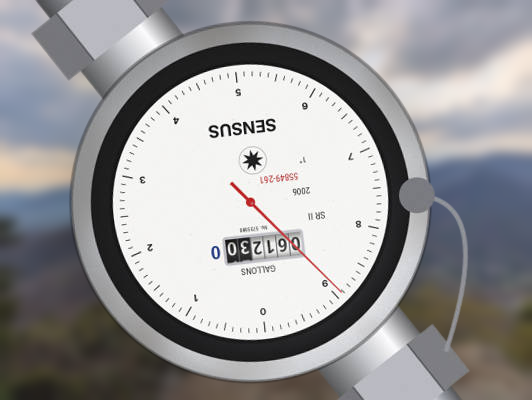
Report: 612298.9 gal
